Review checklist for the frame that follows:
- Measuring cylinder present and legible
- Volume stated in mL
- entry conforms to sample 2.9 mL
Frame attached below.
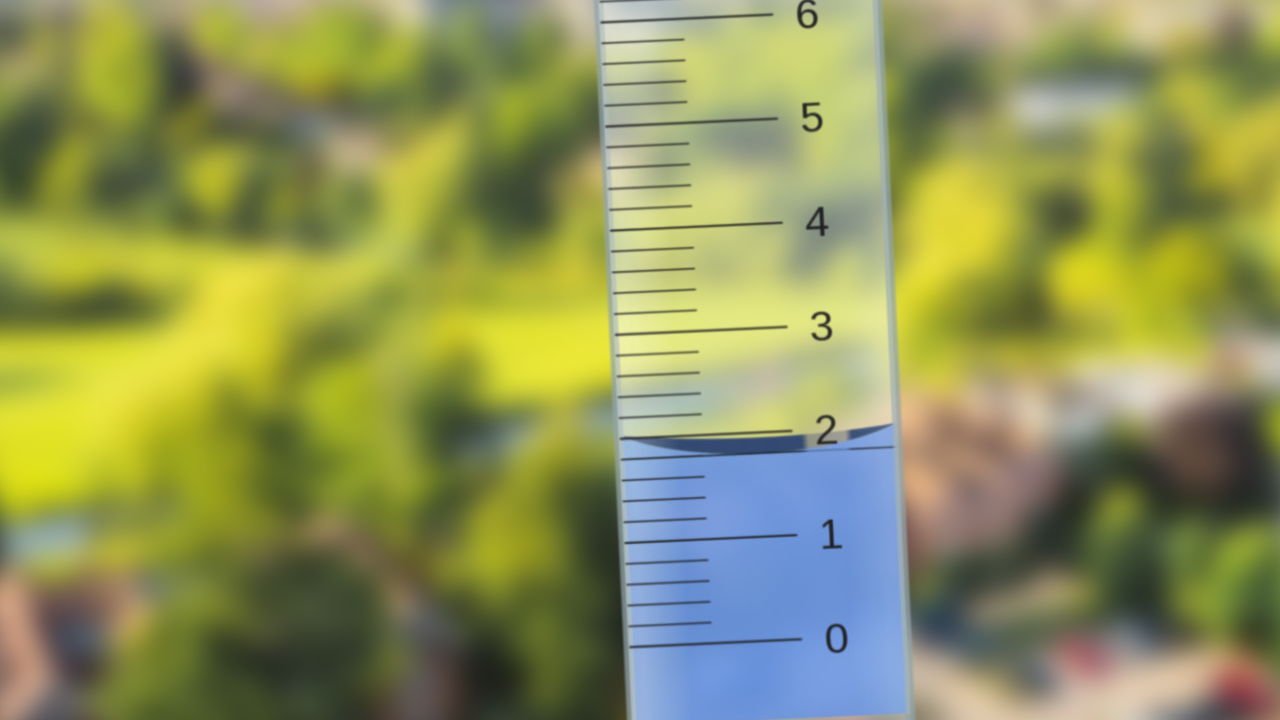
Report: 1.8 mL
